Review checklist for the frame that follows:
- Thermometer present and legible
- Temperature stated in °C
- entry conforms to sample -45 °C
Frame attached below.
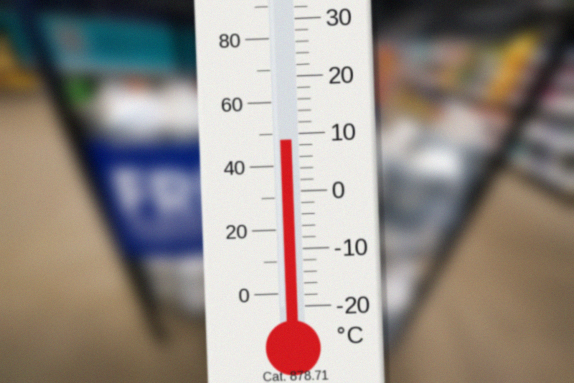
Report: 9 °C
